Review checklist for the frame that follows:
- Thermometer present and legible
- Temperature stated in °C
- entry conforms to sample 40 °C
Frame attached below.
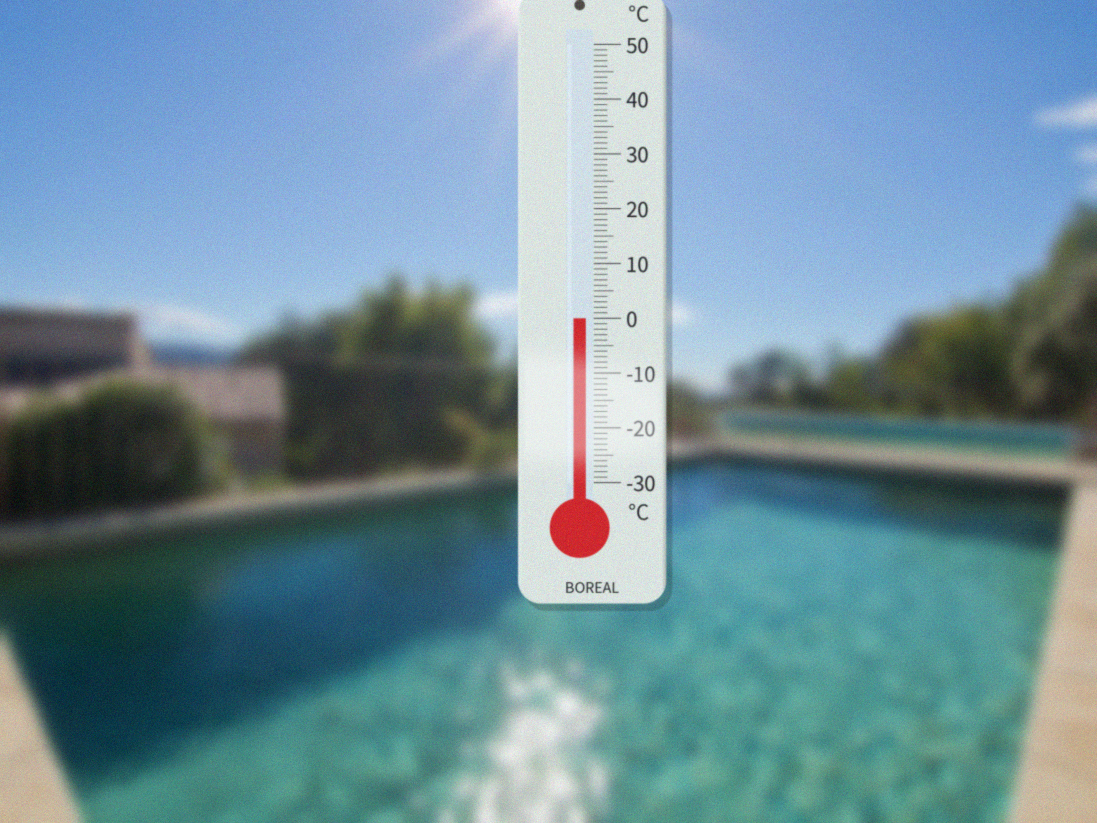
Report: 0 °C
